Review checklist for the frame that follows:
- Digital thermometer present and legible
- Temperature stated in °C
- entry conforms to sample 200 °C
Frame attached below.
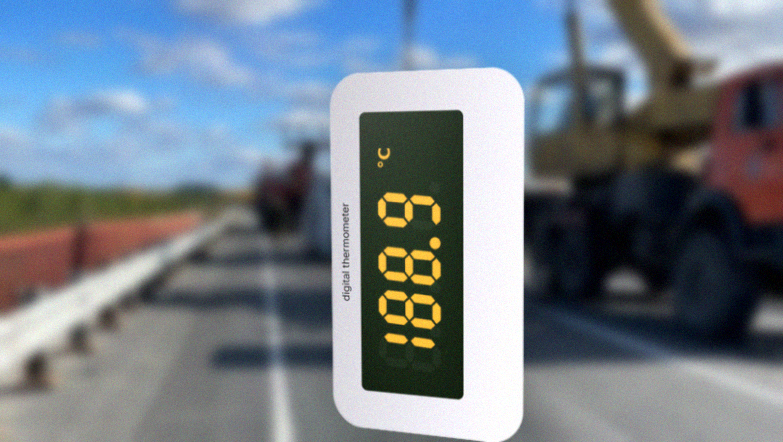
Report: 188.9 °C
